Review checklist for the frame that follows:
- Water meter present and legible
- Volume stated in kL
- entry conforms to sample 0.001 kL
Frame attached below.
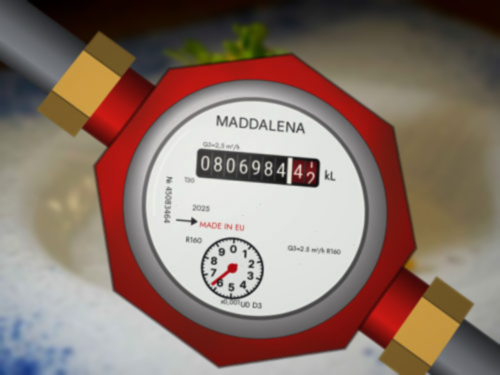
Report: 806984.416 kL
